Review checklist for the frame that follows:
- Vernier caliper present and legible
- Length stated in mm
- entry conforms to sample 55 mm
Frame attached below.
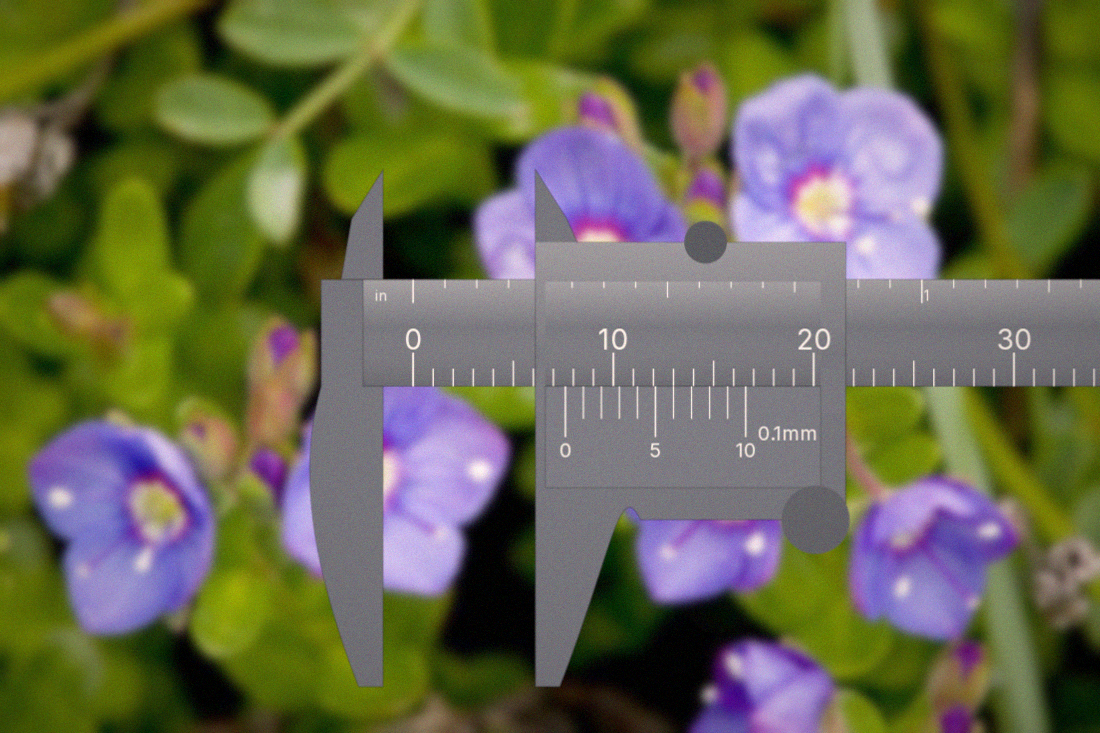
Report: 7.6 mm
